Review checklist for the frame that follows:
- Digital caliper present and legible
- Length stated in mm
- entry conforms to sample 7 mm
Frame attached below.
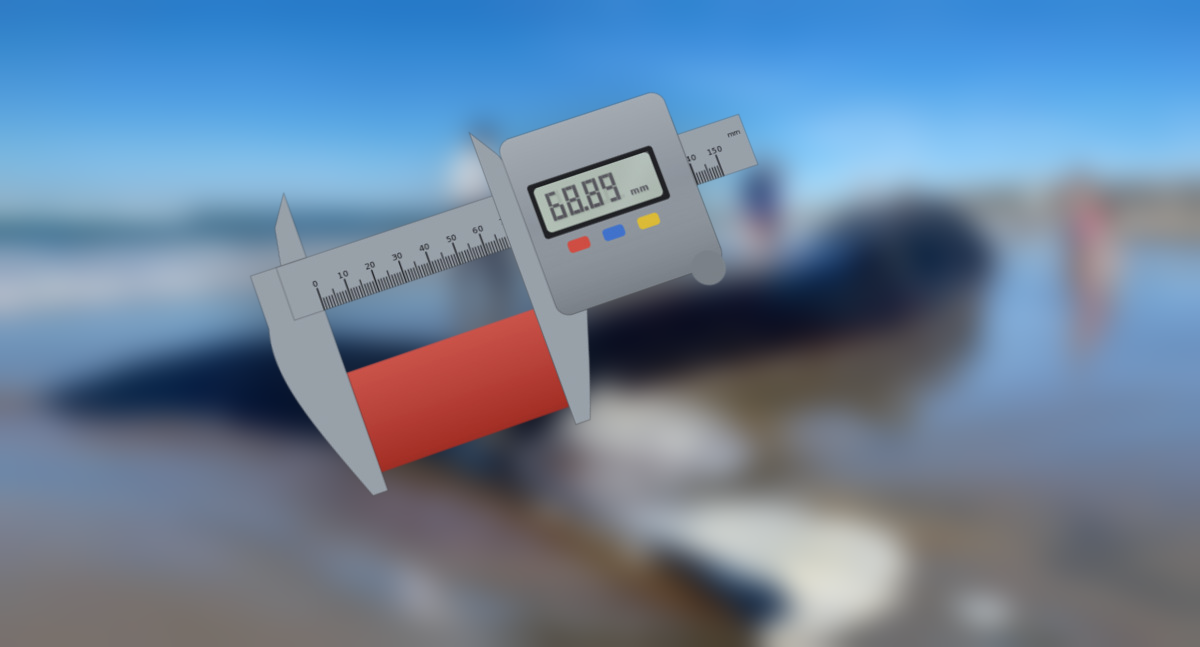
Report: 68.89 mm
